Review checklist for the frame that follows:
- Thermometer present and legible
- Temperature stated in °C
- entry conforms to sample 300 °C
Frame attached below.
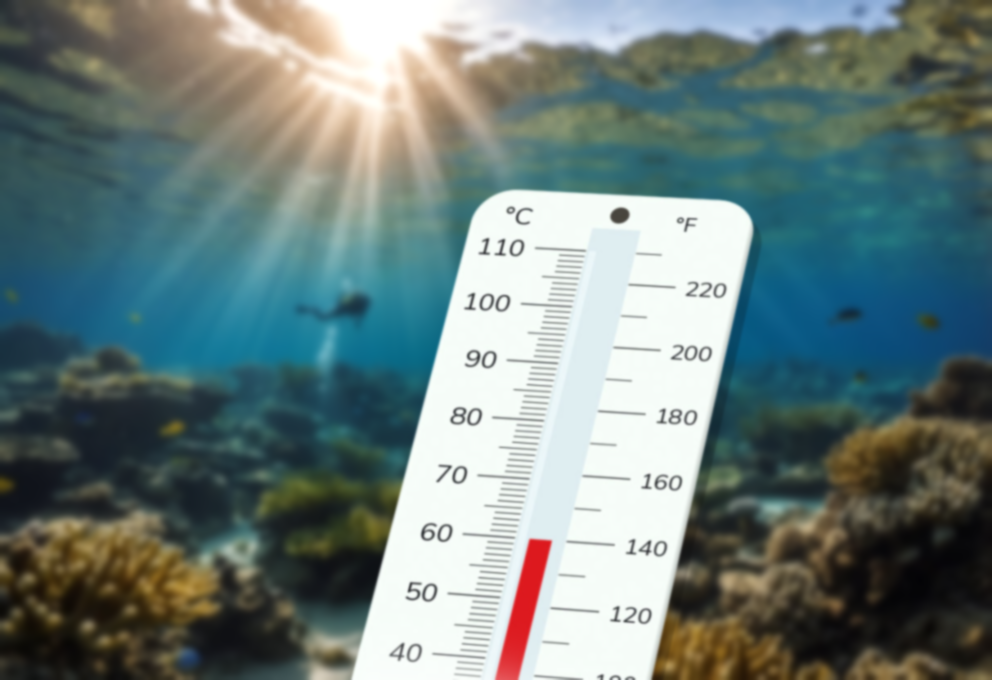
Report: 60 °C
